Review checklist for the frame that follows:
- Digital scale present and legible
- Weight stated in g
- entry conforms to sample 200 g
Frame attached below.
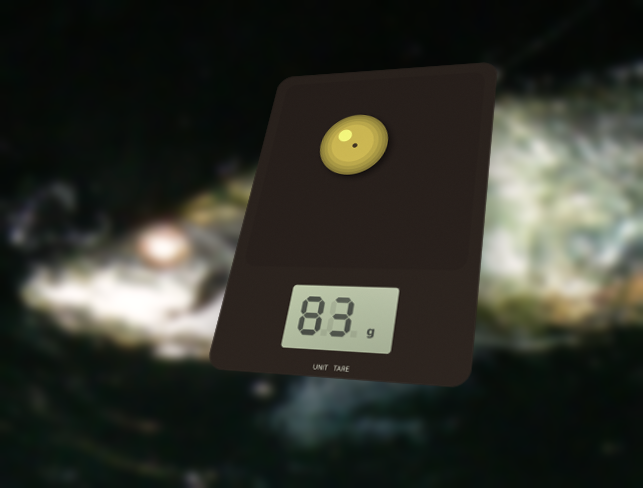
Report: 83 g
